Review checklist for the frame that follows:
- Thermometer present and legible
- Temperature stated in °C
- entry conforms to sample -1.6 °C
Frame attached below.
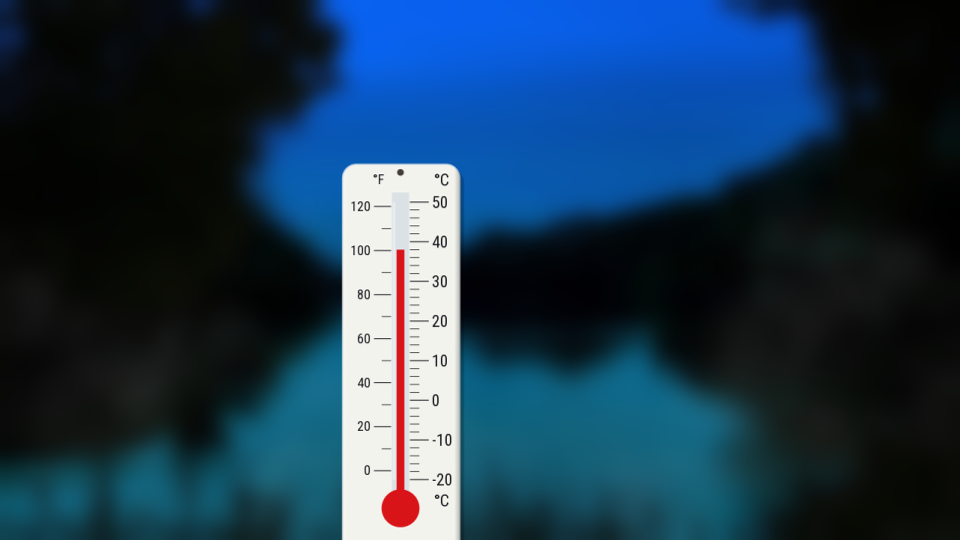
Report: 38 °C
